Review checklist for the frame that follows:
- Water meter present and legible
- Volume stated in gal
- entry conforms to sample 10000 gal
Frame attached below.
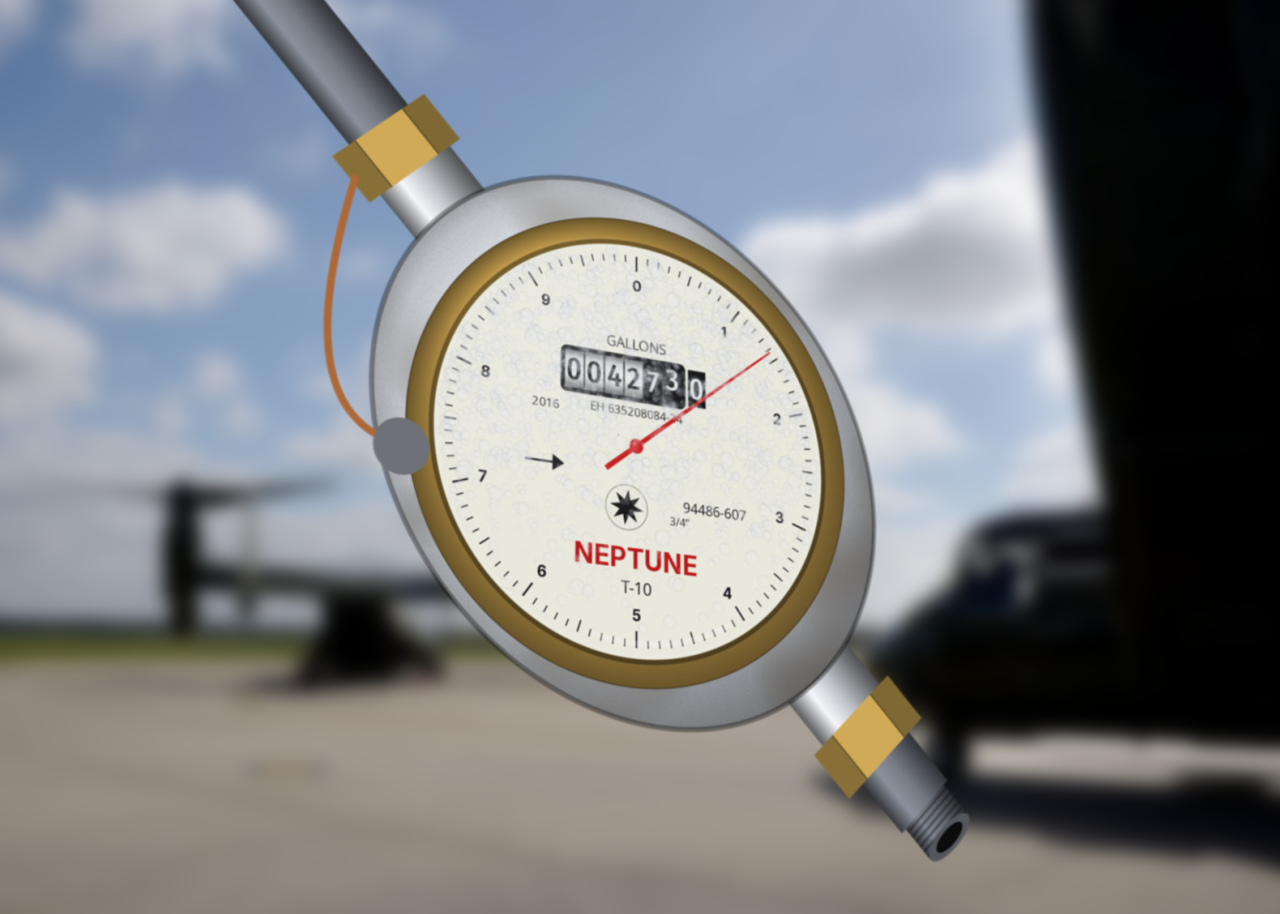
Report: 42731.4 gal
